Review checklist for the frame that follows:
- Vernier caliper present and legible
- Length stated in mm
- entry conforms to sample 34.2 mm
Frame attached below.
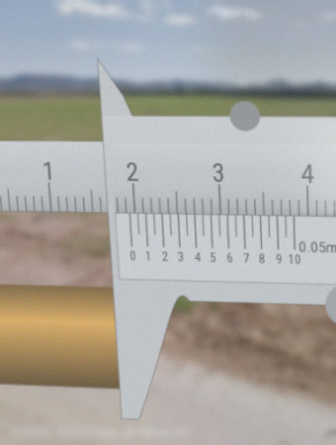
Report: 19.4 mm
